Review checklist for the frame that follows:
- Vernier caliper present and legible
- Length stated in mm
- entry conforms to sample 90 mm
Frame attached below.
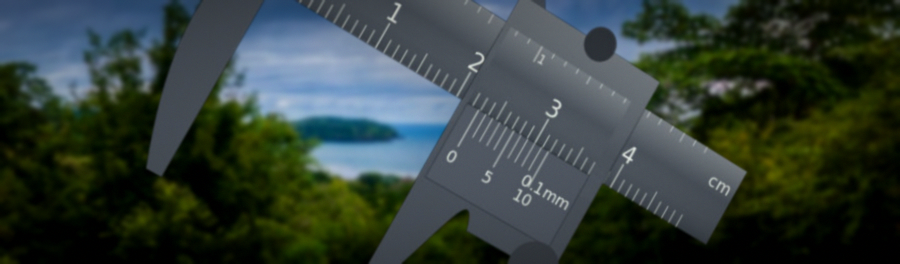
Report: 22.8 mm
